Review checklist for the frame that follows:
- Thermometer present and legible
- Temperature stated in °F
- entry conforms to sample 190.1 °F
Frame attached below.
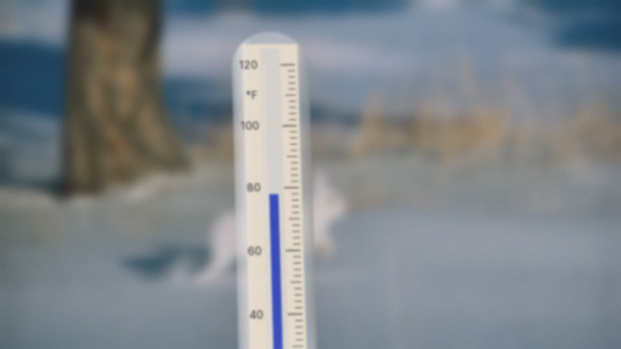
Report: 78 °F
